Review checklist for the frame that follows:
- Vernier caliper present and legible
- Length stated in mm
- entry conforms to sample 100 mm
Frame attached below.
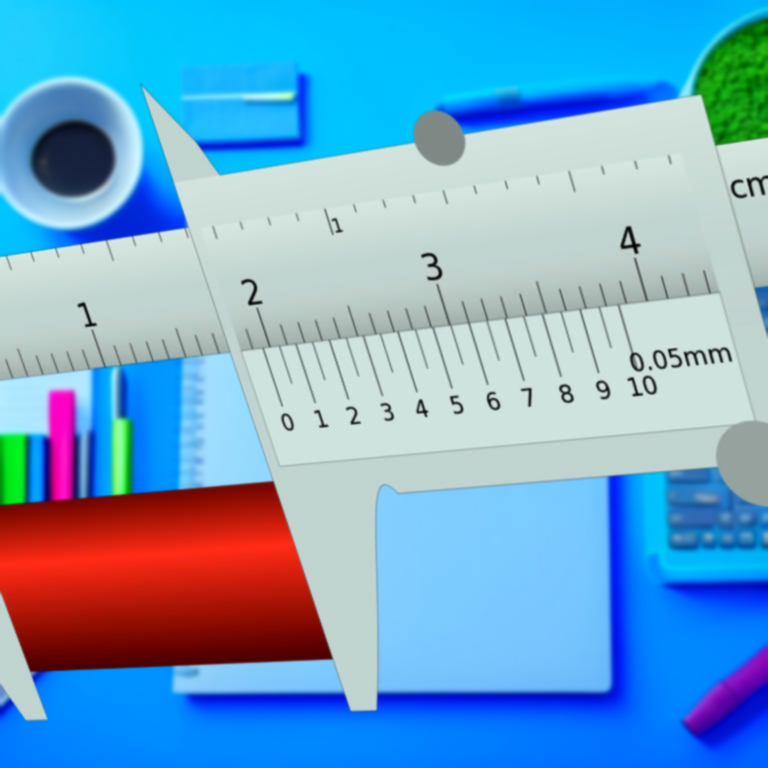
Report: 19.6 mm
